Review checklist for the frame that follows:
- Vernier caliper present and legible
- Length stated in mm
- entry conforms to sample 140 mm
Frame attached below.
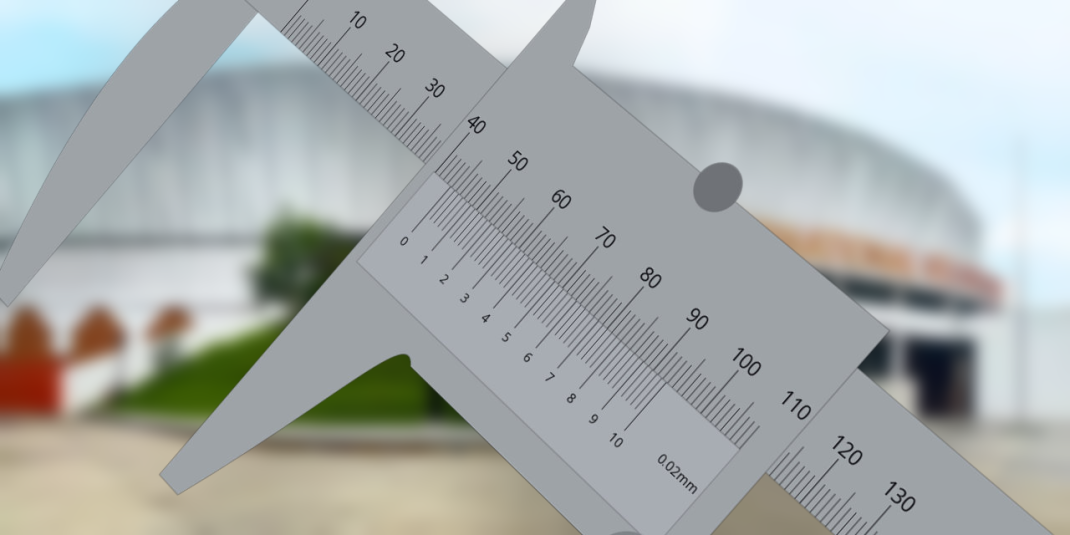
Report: 43.8 mm
